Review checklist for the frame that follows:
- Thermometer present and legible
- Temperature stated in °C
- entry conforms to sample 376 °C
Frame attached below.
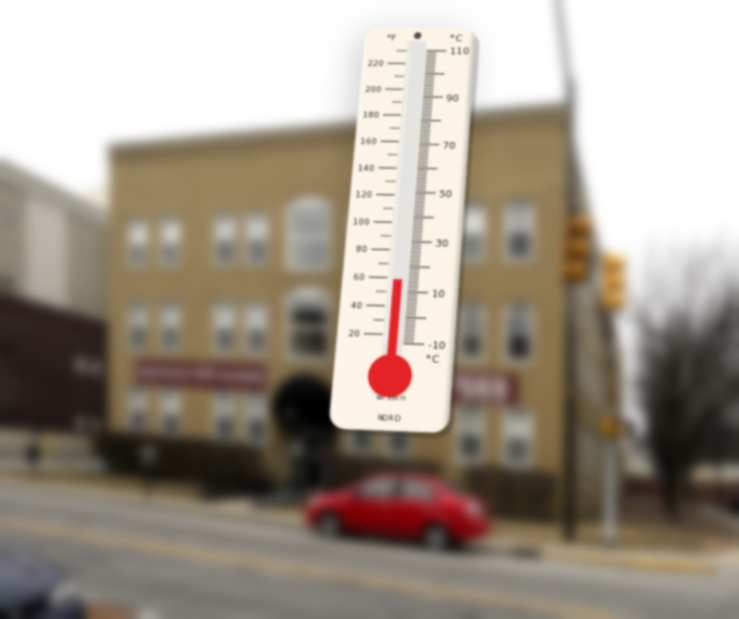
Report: 15 °C
